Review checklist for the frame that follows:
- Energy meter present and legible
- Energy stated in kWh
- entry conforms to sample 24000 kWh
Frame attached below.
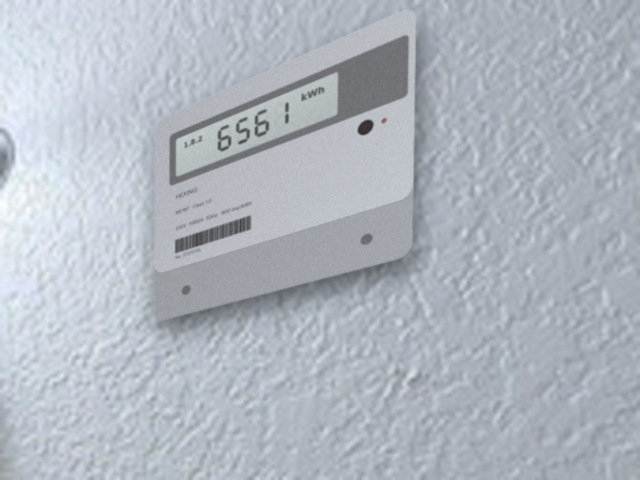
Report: 6561 kWh
